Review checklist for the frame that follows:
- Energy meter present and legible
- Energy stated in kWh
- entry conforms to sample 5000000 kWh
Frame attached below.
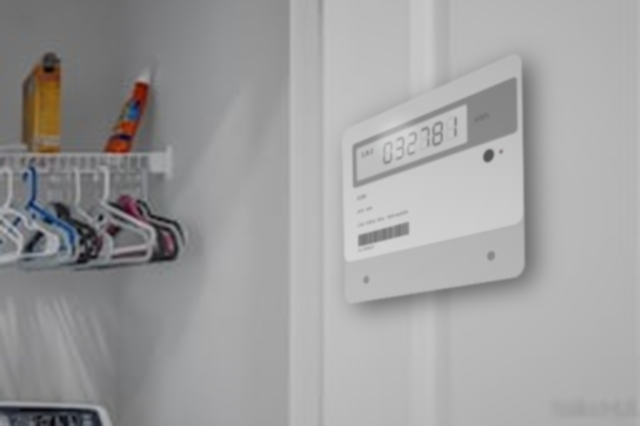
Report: 32781 kWh
